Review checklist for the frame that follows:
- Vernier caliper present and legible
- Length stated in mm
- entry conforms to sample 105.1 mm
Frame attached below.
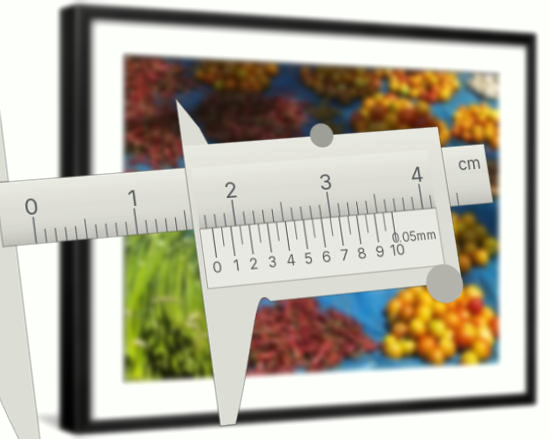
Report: 17.6 mm
